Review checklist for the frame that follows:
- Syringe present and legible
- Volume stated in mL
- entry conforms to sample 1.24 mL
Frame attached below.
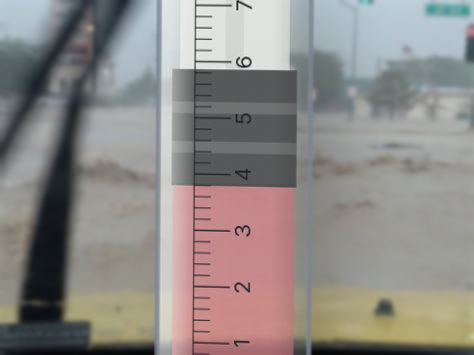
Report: 3.8 mL
